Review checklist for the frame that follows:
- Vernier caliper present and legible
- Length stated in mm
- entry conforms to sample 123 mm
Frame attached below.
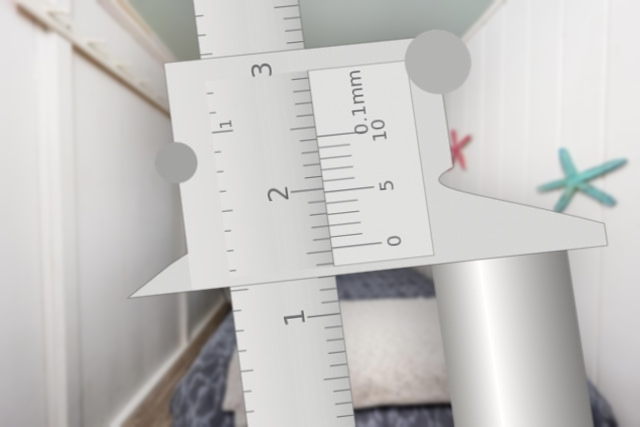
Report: 15.2 mm
